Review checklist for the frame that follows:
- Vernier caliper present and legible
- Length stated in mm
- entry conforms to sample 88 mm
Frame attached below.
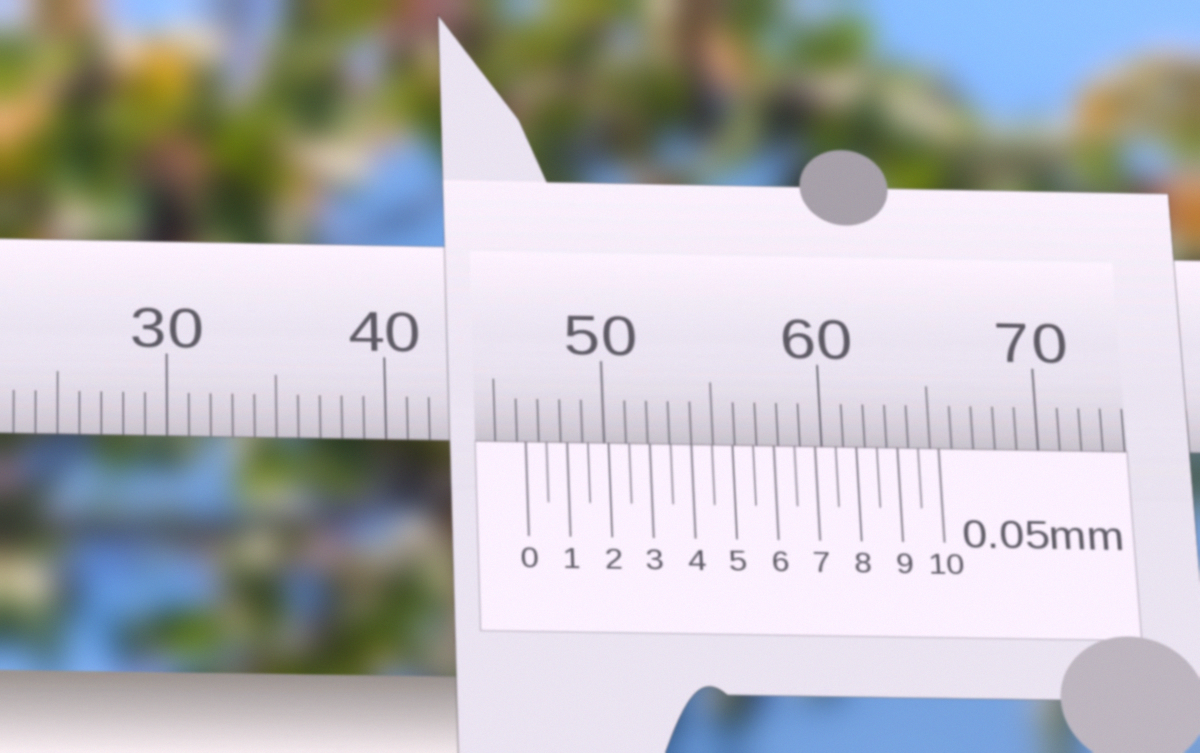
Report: 46.4 mm
